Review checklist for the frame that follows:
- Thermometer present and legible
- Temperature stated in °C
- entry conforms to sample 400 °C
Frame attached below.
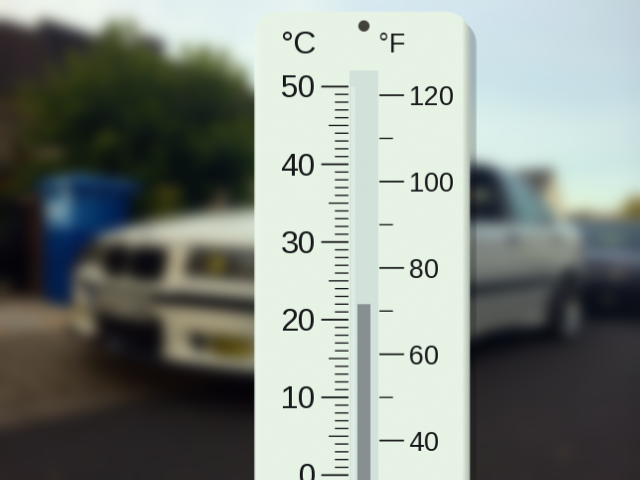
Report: 22 °C
